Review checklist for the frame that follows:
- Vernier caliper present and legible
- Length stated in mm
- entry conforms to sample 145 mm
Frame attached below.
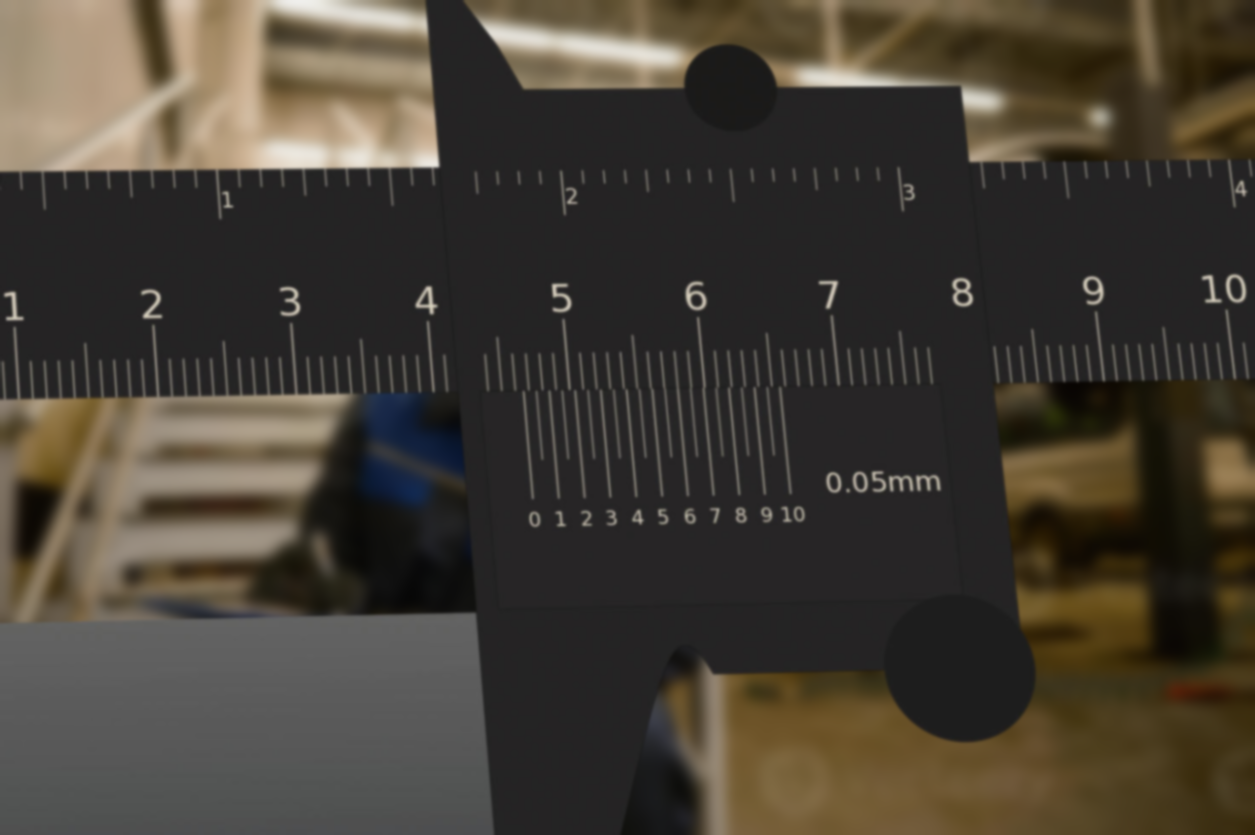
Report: 46.6 mm
